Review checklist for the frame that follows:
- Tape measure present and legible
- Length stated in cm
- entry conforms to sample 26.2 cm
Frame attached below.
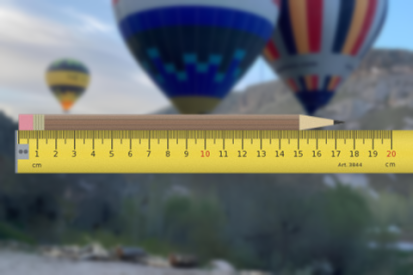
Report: 17.5 cm
